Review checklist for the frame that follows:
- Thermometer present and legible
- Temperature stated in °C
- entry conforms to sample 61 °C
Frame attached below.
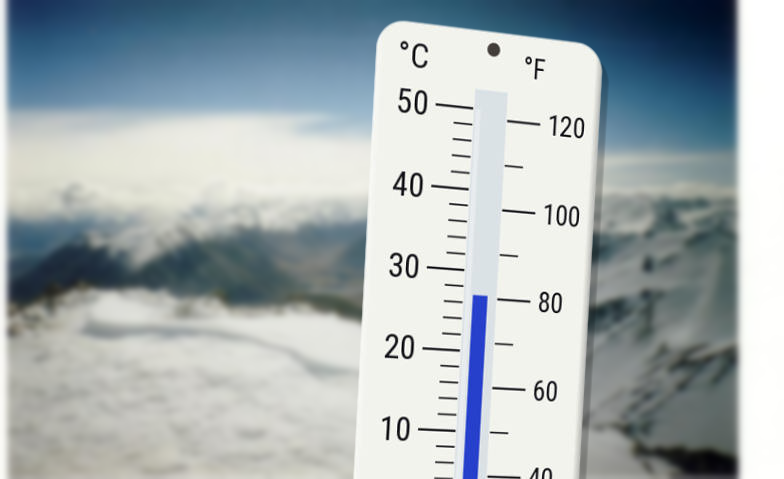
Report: 27 °C
